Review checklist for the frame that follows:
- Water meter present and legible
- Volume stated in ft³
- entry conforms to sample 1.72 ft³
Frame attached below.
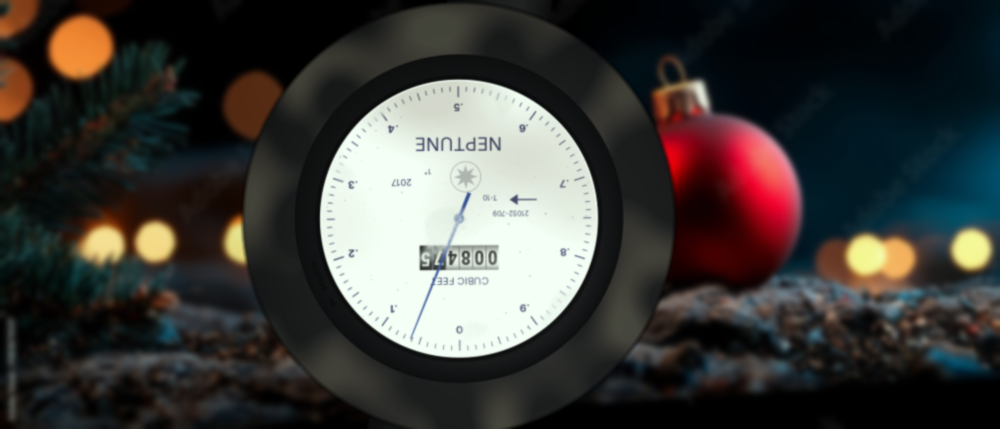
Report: 8475.06 ft³
